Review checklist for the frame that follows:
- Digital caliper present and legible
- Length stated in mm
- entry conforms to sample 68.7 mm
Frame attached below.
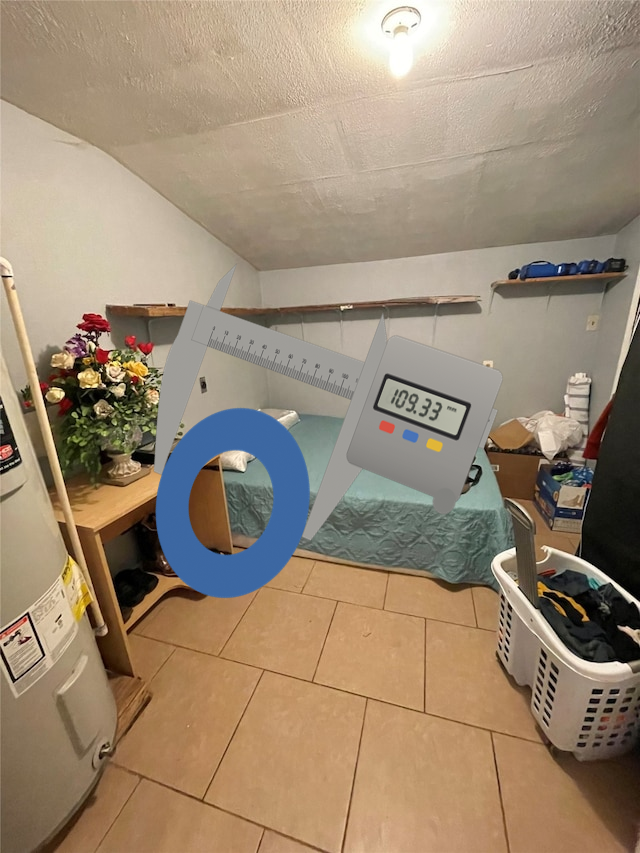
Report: 109.33 mm
